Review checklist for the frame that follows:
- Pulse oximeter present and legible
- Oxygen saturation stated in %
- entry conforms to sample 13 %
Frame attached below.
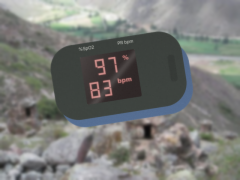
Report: 97 %
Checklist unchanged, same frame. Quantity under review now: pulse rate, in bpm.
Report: 83 bpm
